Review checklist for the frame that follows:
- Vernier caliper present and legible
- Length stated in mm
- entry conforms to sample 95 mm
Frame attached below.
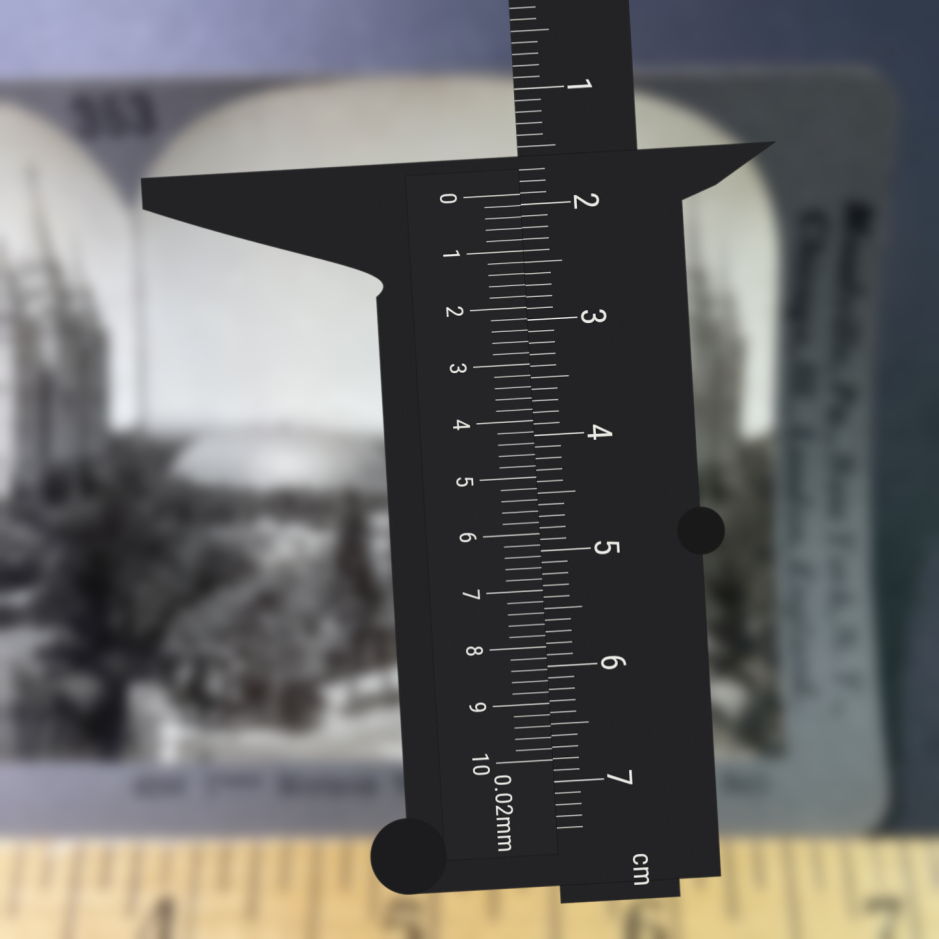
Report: 19.1 mm
